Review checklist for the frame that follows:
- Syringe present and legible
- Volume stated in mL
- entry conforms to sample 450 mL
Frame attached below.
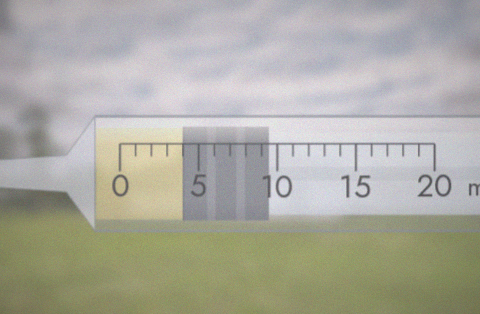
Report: 4 mL
